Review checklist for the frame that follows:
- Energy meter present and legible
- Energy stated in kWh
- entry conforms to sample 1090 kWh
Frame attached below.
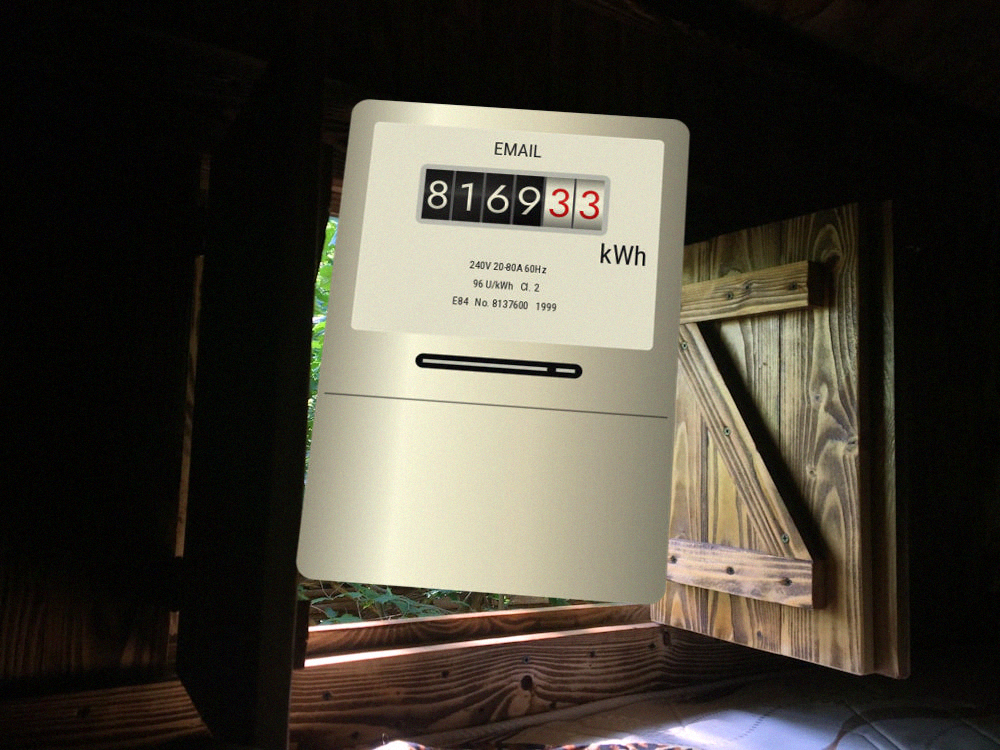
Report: 8169.33 kWh
